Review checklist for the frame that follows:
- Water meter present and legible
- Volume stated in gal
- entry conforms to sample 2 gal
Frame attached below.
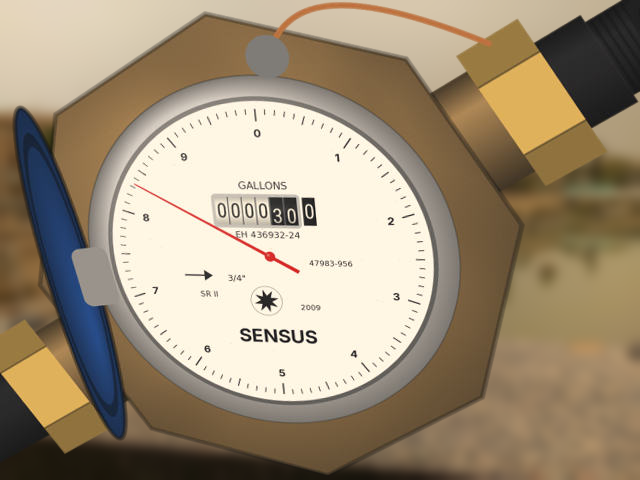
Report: 298.3 gal
